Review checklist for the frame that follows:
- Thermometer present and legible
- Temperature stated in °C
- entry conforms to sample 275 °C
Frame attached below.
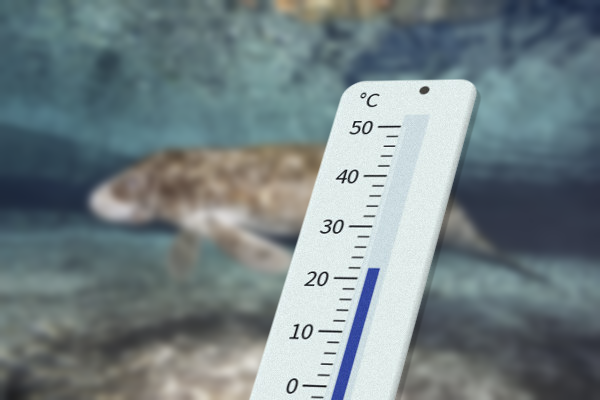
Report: 22 °C
